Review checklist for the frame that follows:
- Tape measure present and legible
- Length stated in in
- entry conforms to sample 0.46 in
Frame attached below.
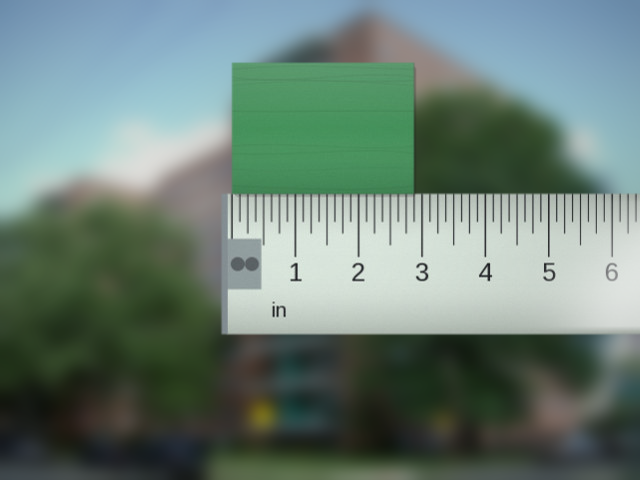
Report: 2.875 in
